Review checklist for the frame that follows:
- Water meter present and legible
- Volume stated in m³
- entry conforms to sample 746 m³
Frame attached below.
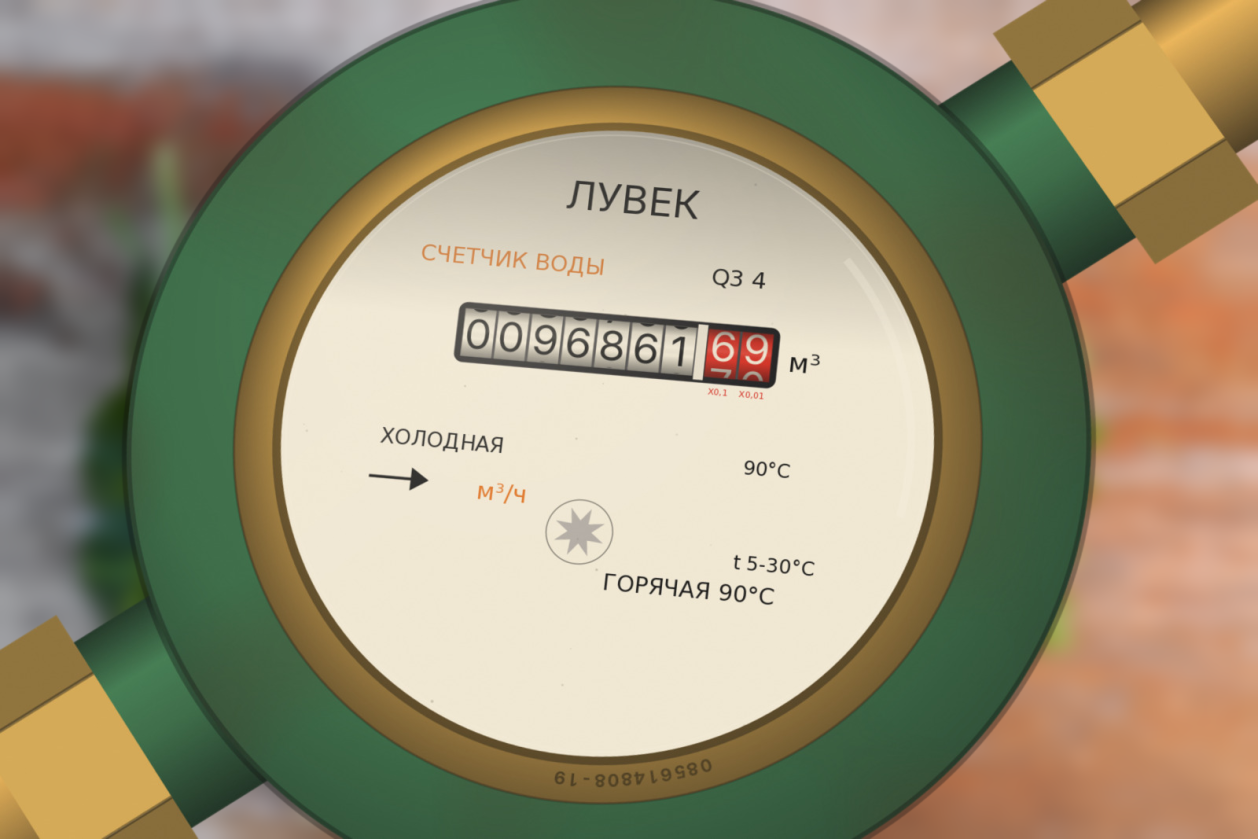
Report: 96861.69 m³
